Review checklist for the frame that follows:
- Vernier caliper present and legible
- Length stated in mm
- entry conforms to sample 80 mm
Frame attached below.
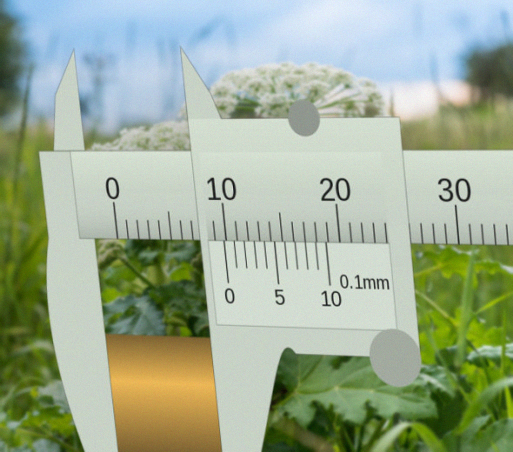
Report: 9.8 mm
